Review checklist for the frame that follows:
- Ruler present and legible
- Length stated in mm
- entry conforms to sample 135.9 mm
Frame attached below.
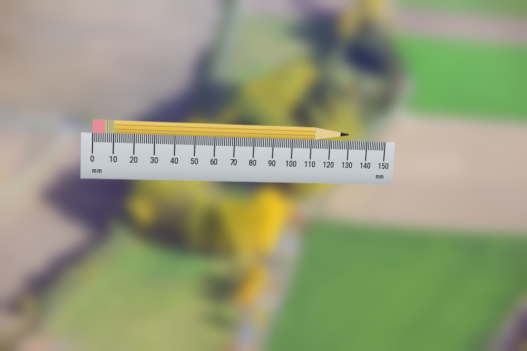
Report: 130 mm
